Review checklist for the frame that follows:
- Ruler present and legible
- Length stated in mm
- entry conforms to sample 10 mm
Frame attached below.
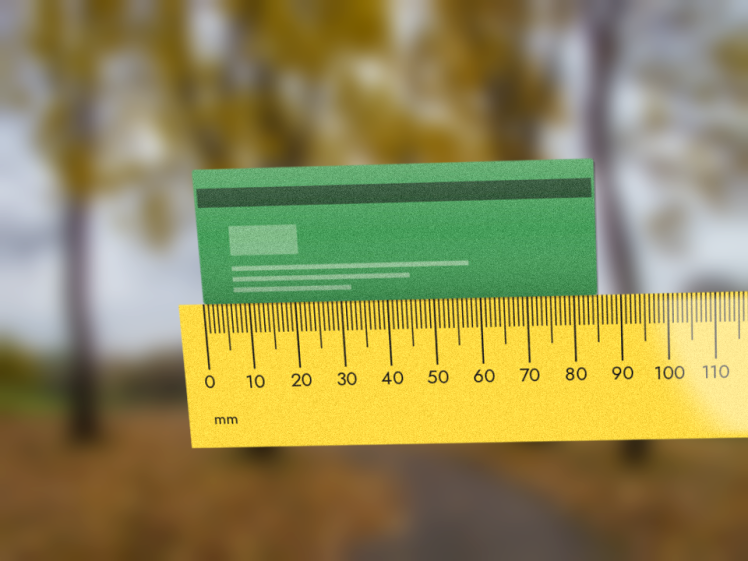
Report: 85 mm
